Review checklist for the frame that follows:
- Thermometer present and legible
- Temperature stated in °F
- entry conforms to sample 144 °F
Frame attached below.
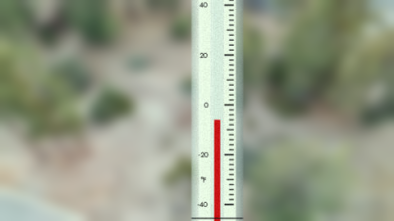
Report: -6 °F
